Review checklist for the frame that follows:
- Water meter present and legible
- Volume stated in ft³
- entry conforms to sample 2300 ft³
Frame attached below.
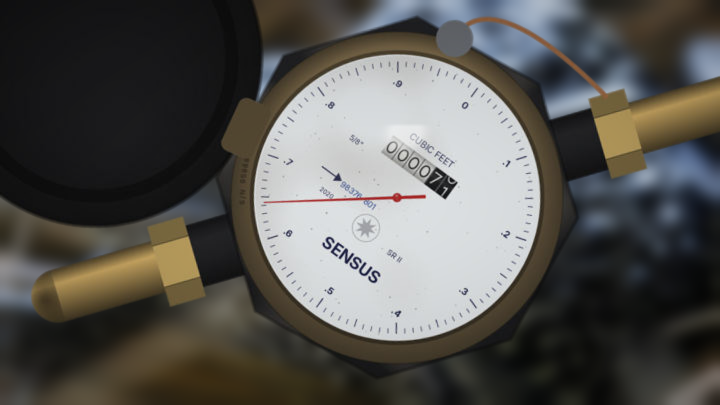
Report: 70.64 ft³
